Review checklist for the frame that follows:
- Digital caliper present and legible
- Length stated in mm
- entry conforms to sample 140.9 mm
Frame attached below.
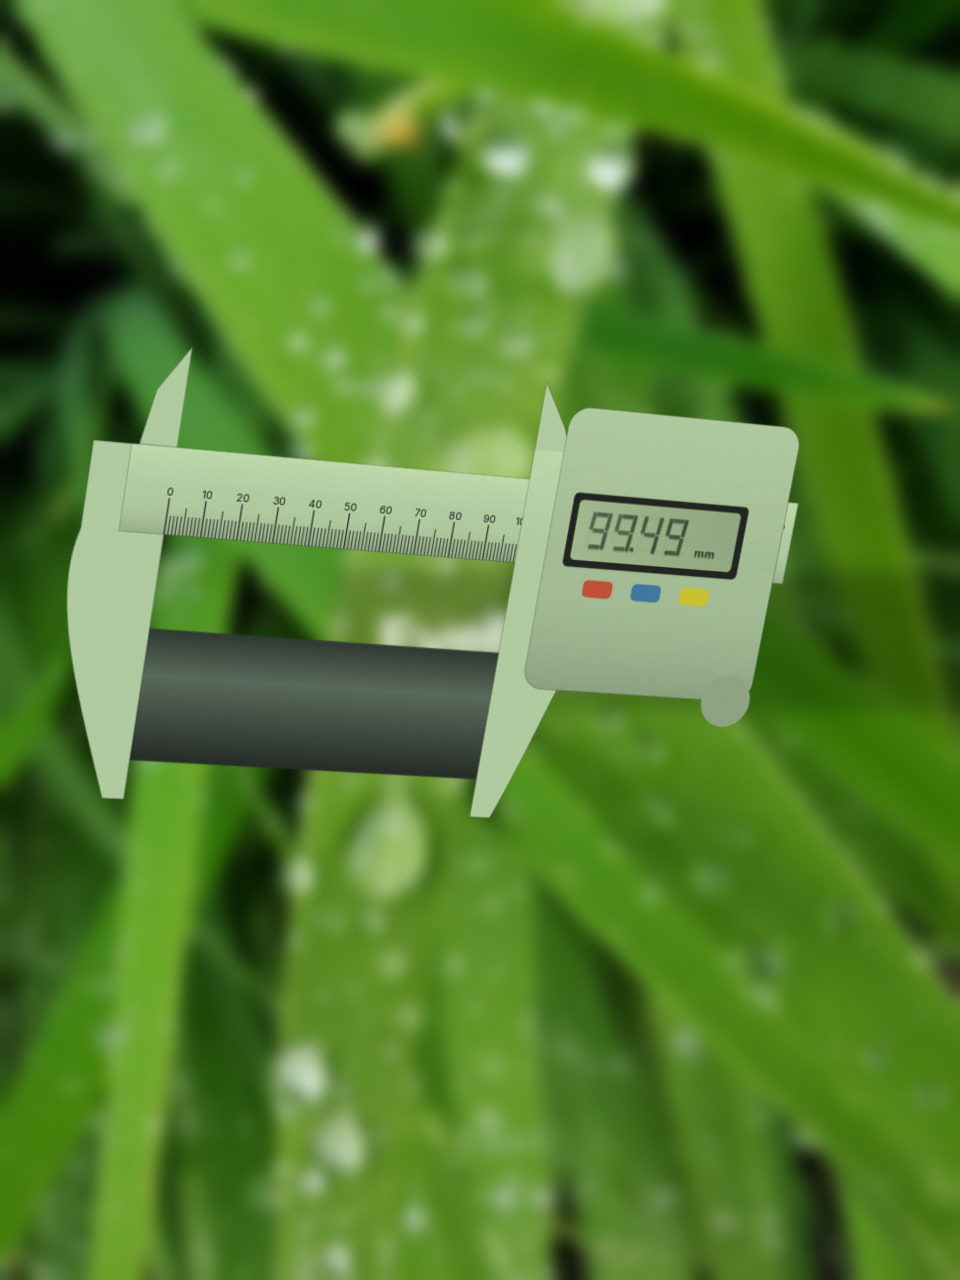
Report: 99.49 mm
